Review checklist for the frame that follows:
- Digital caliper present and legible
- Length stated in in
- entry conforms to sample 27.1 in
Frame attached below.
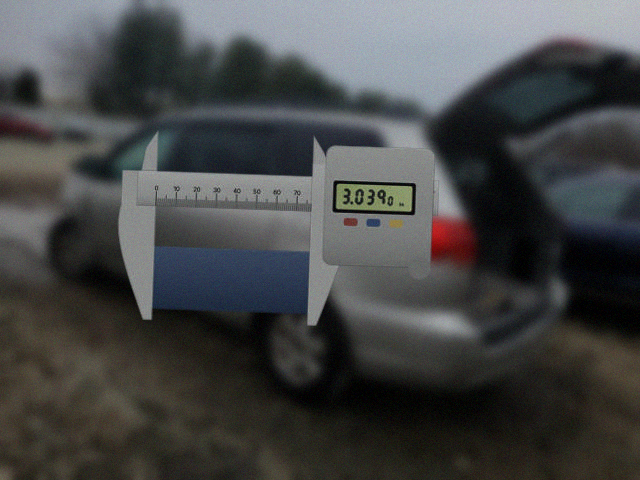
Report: 3.0390 in
